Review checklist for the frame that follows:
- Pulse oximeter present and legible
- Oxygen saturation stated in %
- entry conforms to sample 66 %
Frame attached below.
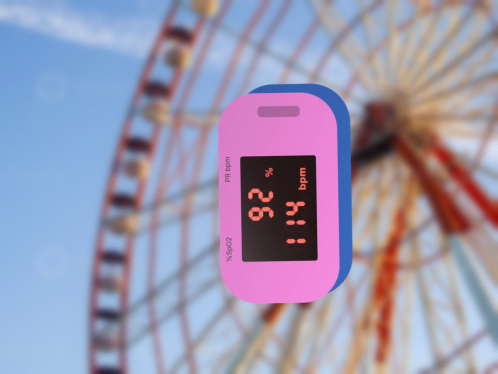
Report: 92 %
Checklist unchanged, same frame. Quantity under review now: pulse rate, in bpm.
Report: 114 bpm
